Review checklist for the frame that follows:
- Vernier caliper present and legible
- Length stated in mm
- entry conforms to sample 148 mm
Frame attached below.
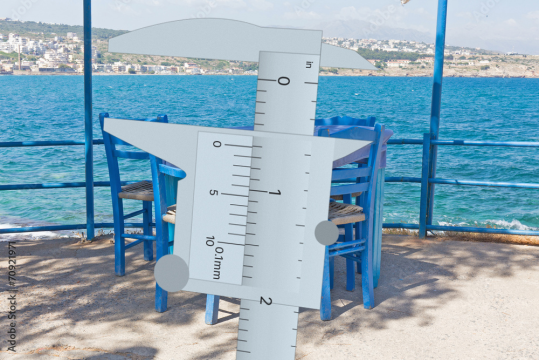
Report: 6.1 mm
